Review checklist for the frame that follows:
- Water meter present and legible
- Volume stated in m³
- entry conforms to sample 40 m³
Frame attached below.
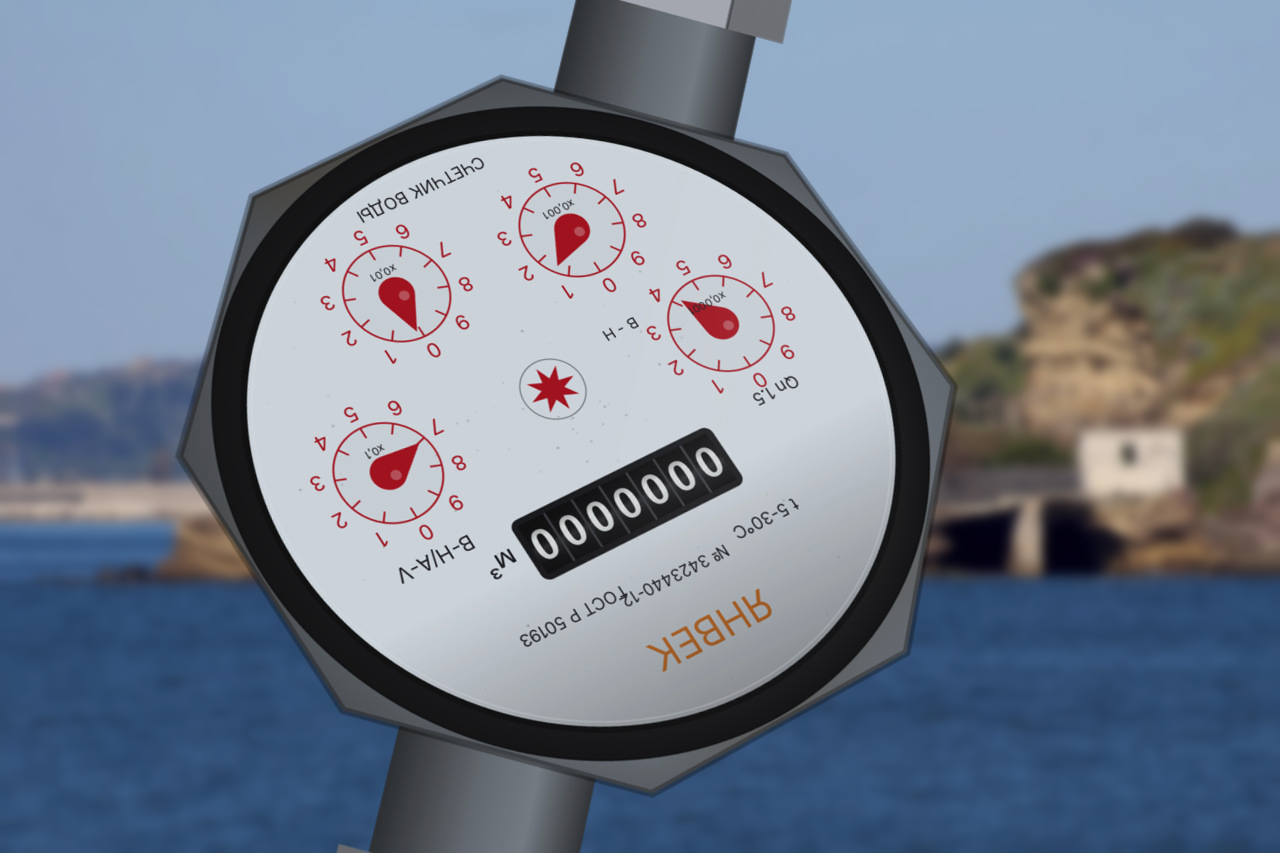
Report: 0.7014 m³
